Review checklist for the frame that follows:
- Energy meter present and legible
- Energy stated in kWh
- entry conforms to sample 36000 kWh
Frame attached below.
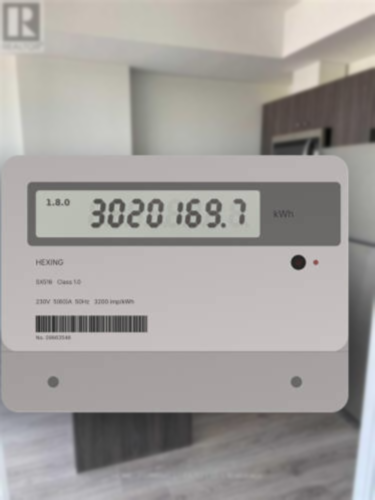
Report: 3020169.7 kWh
